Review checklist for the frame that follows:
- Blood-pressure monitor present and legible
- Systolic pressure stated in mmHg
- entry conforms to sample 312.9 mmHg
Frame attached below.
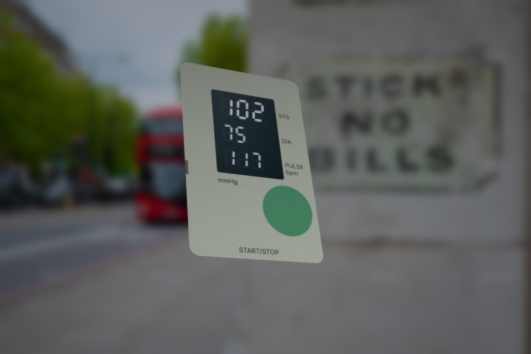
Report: 102 mmHg
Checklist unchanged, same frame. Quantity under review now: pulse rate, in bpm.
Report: 117 bpm
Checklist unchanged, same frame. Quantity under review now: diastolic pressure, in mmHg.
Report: 75 mmHg
